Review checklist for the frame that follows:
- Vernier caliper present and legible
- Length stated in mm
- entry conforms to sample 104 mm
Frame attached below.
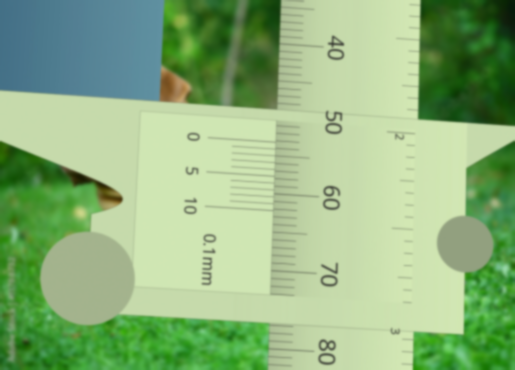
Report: 53.2 mm
